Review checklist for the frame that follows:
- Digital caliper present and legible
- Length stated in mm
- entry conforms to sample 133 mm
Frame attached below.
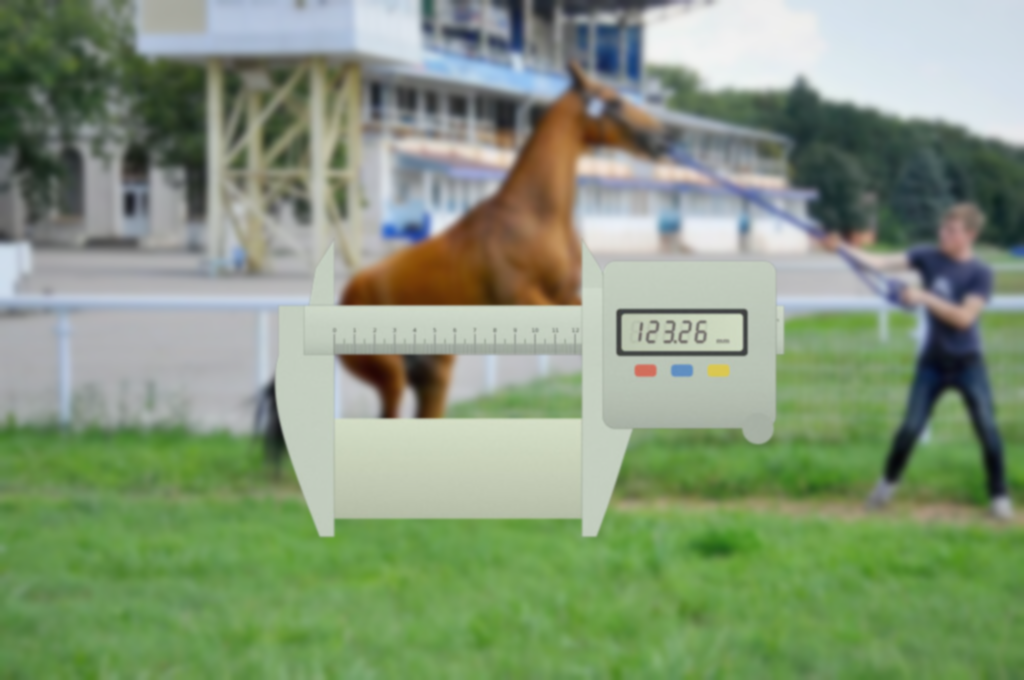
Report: 123.26 mm
